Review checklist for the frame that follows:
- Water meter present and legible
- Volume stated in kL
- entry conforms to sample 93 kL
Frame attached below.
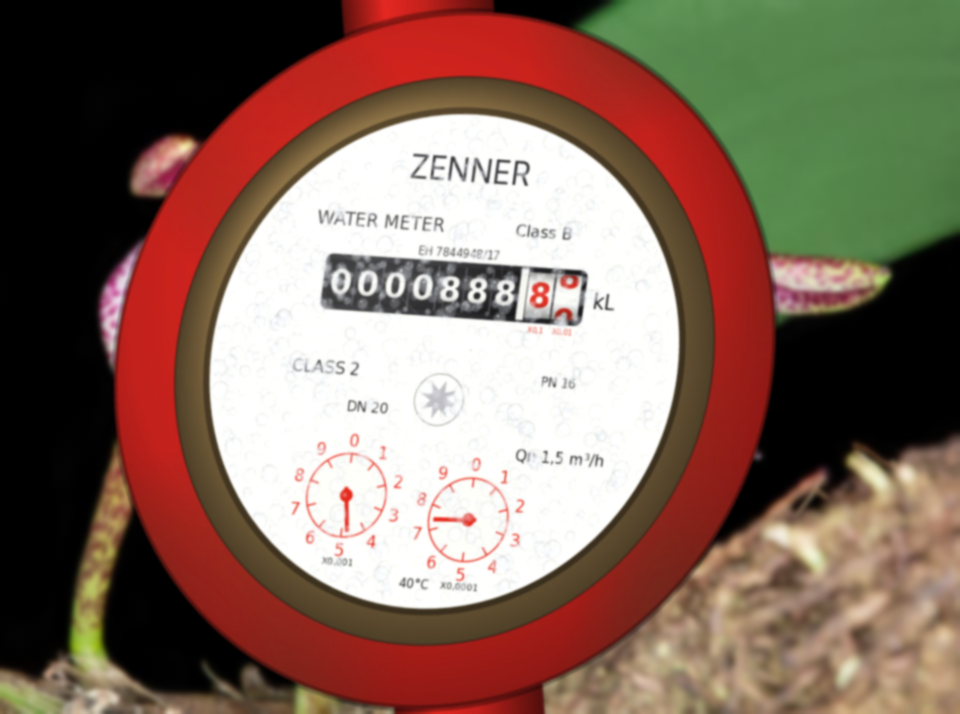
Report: 888.8847 kL
